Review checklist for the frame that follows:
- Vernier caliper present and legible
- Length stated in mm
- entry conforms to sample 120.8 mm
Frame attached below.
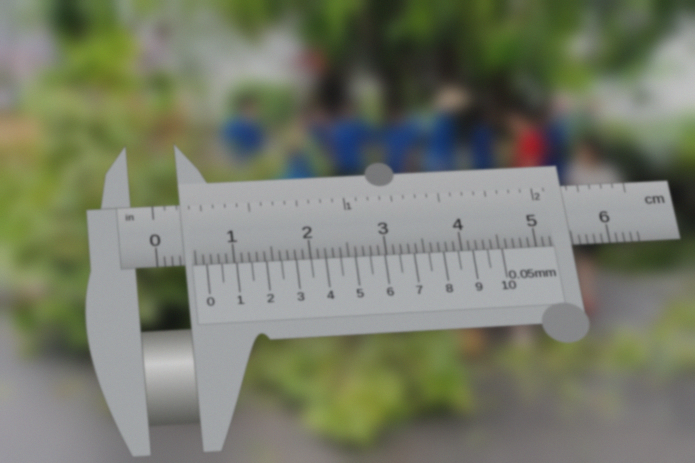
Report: 6.4 mm
